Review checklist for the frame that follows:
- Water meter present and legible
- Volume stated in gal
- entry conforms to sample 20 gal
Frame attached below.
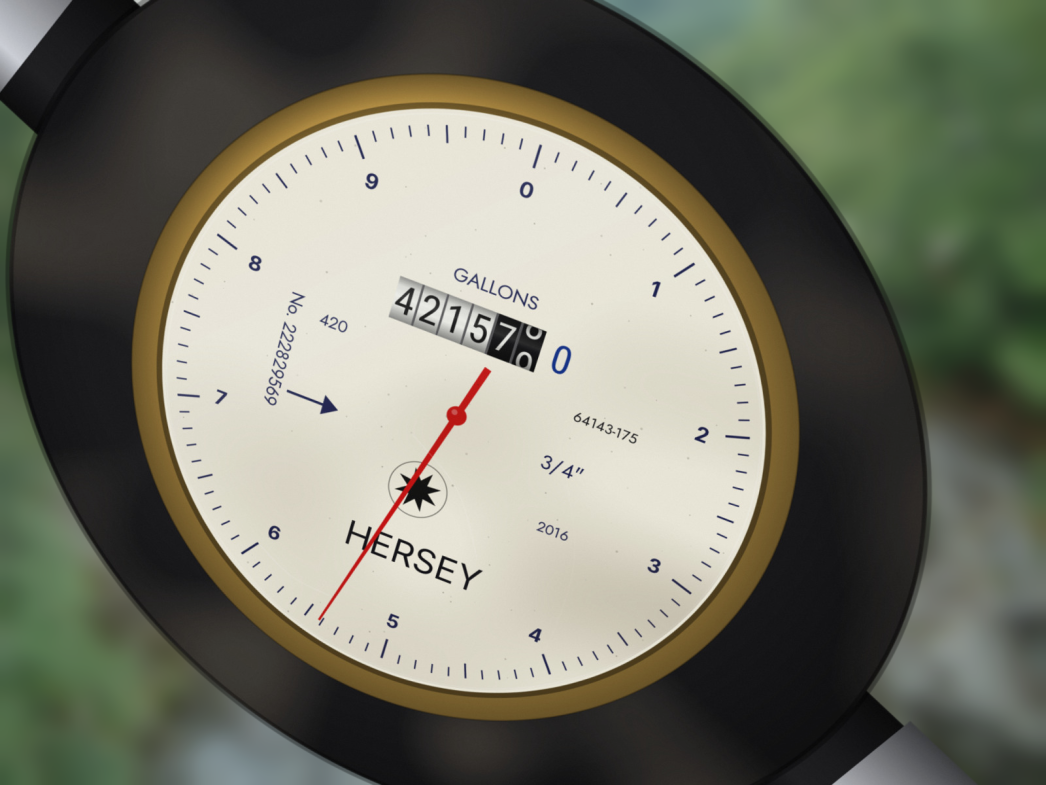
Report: 4215785.4 gal
